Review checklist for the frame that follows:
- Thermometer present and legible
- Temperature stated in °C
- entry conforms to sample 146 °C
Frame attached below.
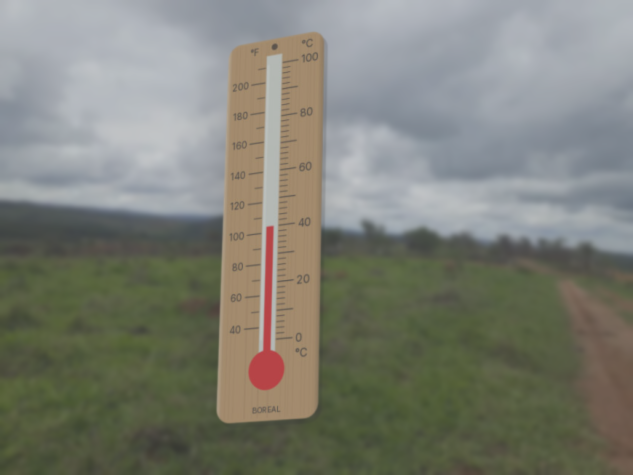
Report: 40 °C
